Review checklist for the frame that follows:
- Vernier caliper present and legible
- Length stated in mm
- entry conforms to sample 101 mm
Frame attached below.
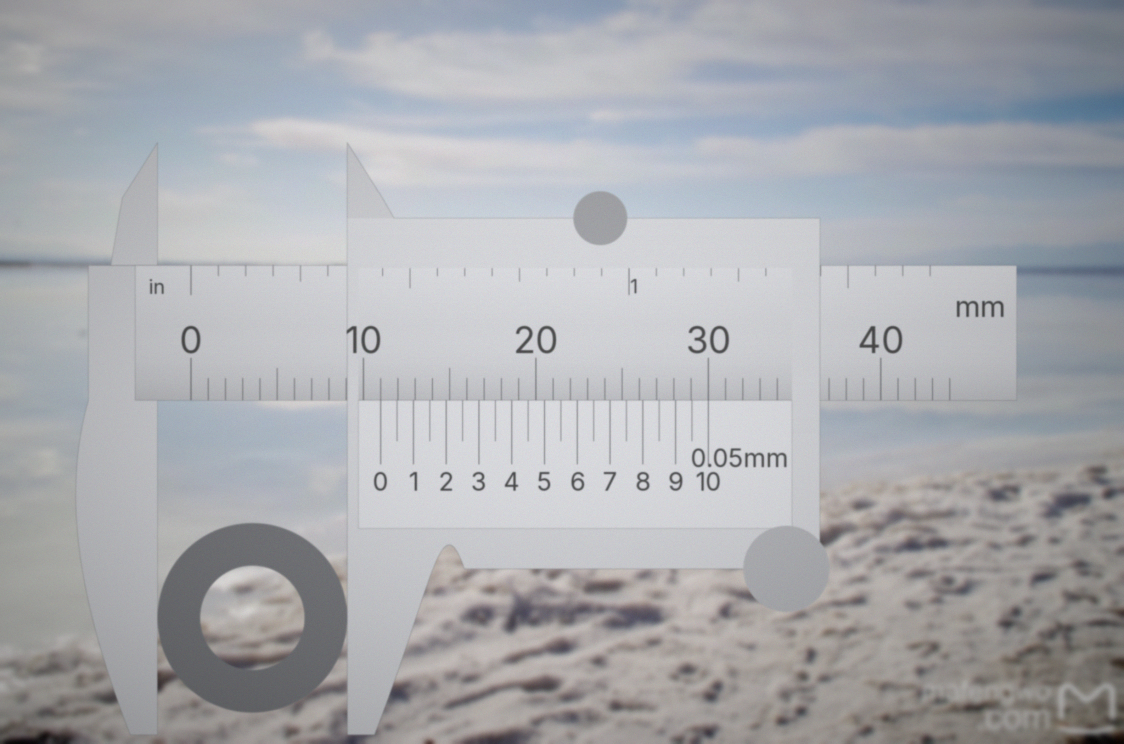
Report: 11.0 mm
